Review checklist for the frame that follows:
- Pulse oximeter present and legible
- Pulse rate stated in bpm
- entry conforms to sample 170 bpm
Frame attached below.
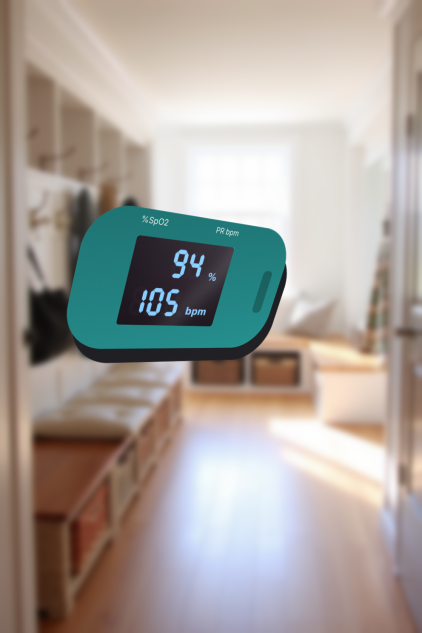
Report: 105 bpm
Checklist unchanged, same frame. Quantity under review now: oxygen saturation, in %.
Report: 94 %
